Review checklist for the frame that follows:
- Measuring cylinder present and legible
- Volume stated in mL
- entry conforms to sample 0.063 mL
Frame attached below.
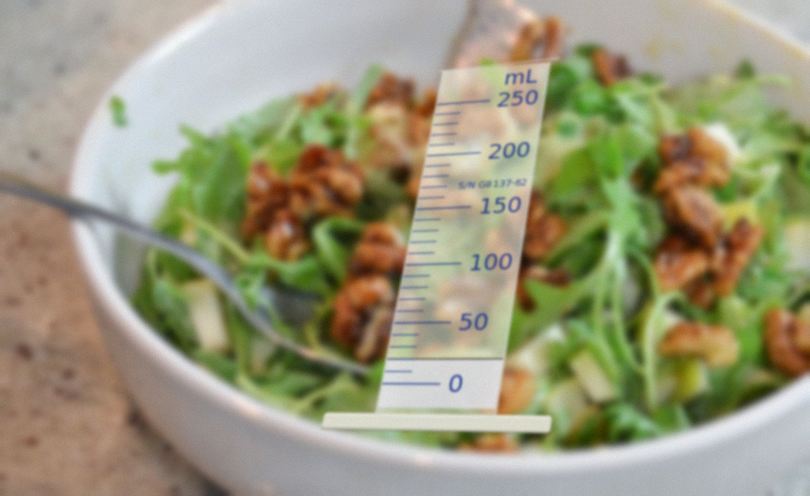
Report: 20 mL
